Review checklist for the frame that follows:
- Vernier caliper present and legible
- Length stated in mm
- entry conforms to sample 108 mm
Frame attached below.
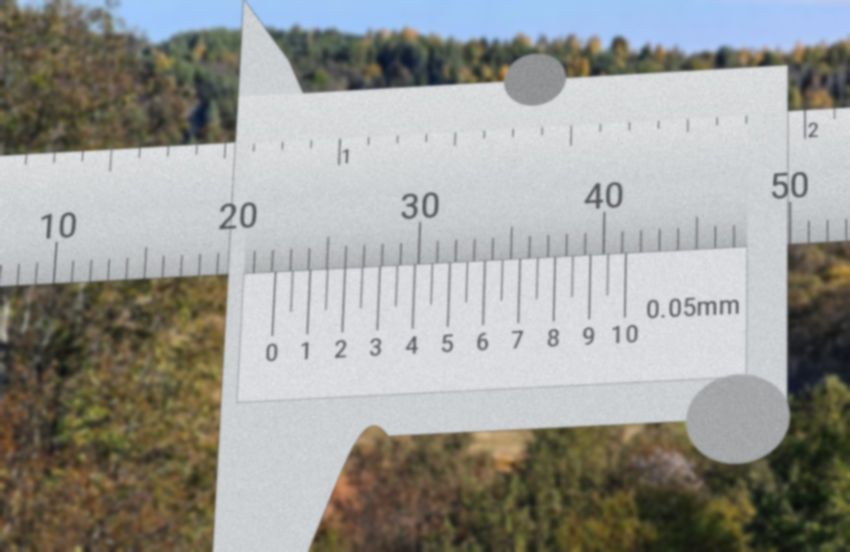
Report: 22.2 mm
